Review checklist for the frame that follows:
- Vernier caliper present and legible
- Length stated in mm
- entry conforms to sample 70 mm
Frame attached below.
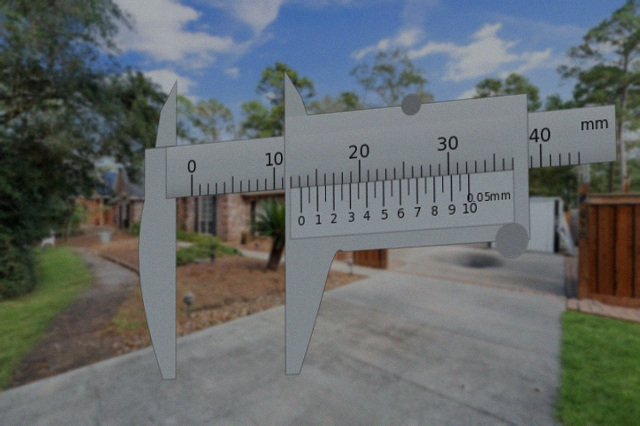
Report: 13.2 mm
